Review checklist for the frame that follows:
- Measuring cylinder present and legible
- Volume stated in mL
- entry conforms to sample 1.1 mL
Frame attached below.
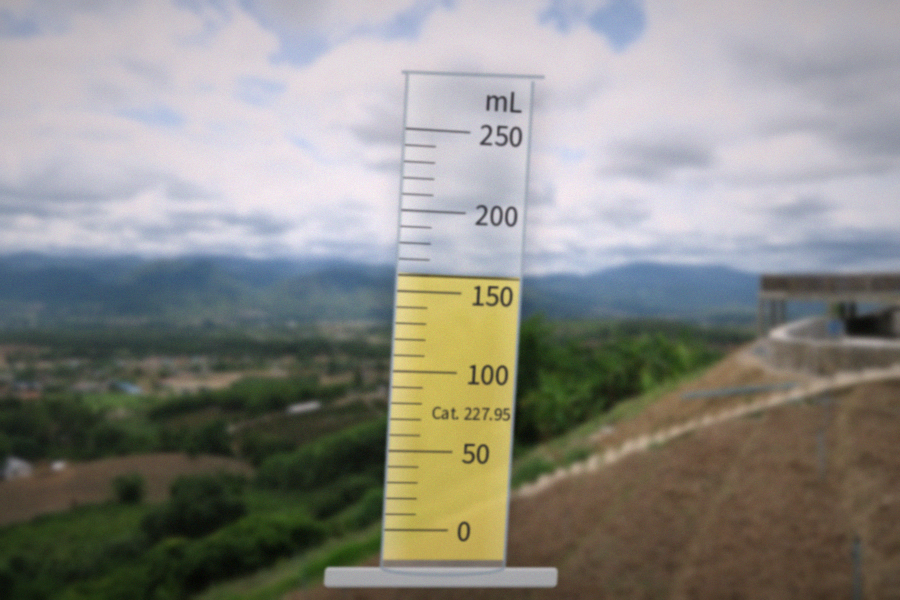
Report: 160 mL
